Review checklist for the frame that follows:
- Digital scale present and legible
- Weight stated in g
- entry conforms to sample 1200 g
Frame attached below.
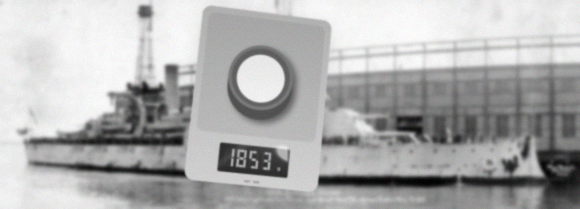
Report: 1853 g
